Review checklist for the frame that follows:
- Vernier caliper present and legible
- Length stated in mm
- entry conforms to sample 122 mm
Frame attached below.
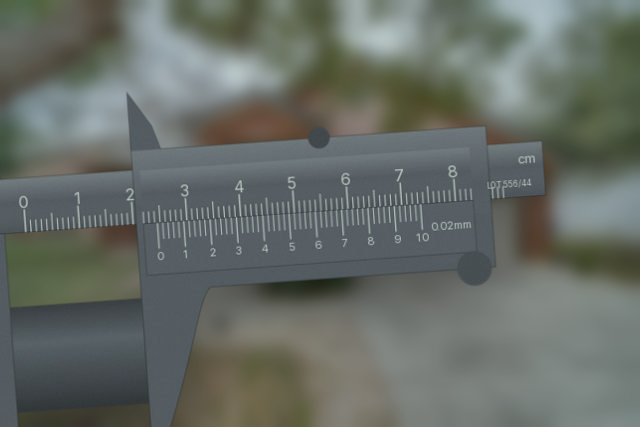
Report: 24.5 mm
